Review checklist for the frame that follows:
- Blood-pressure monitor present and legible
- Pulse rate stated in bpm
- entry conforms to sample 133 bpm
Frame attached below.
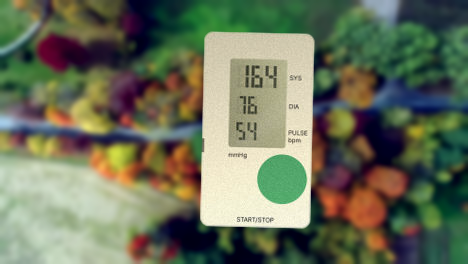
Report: 54 bpm
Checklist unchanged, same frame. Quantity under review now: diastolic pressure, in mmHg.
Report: 76 mmHg
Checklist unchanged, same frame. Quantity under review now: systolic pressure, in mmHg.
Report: 164 mmHg
